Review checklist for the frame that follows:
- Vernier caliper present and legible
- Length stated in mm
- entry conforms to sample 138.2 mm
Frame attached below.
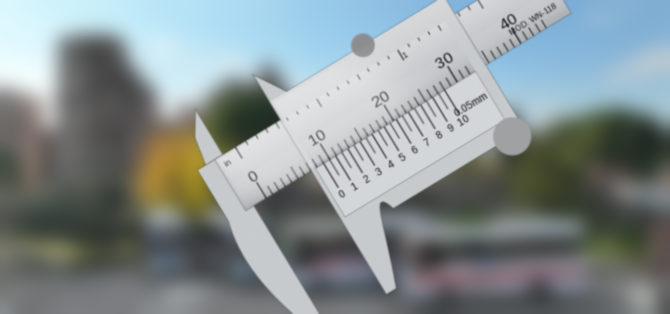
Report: 9.0 mm
